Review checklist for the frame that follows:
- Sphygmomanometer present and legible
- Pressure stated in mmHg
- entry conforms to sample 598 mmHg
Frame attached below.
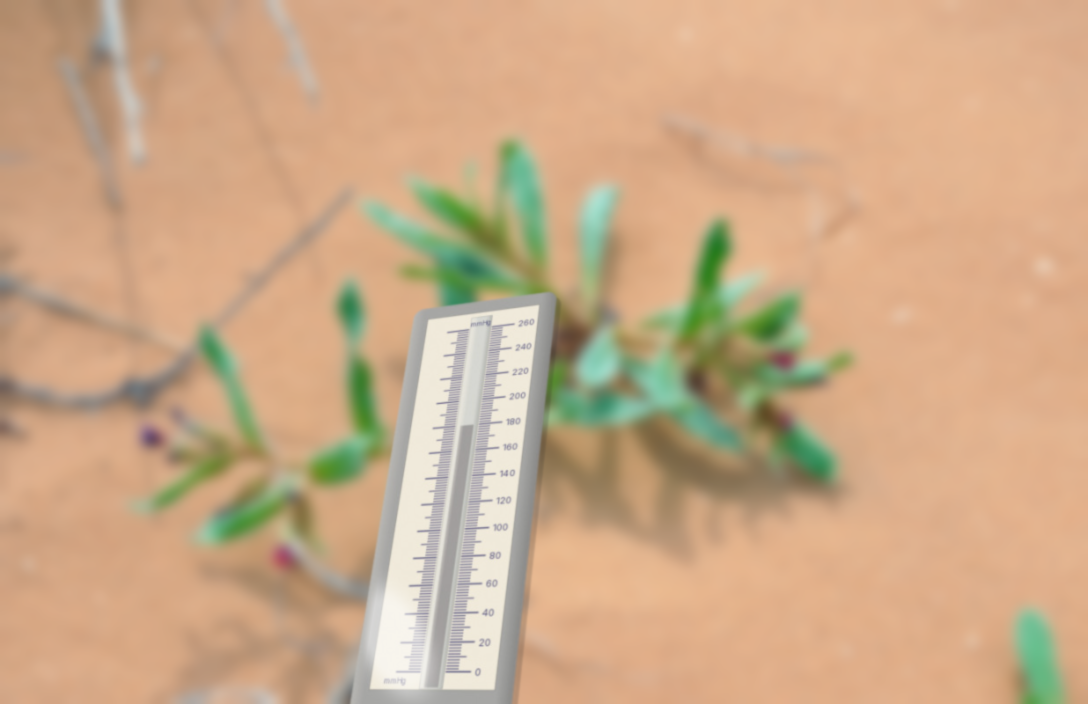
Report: 180 mmHg
